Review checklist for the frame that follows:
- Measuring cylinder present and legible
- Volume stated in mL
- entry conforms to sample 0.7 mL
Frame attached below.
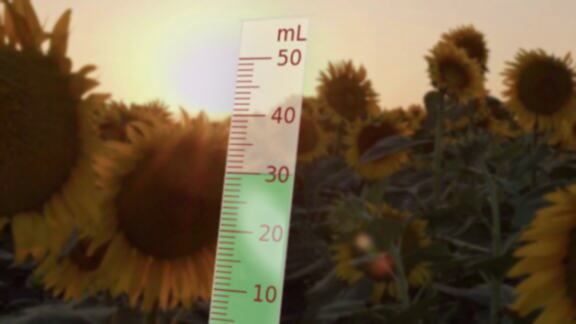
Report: 30 mL
